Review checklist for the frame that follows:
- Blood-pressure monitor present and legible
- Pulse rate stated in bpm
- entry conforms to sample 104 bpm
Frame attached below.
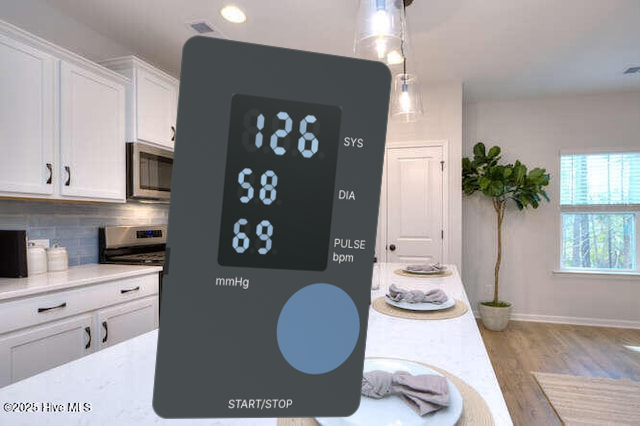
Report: 69 bpm
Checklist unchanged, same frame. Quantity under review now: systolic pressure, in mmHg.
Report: 126 mmHg
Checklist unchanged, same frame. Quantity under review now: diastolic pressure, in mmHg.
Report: 58 mmHg
